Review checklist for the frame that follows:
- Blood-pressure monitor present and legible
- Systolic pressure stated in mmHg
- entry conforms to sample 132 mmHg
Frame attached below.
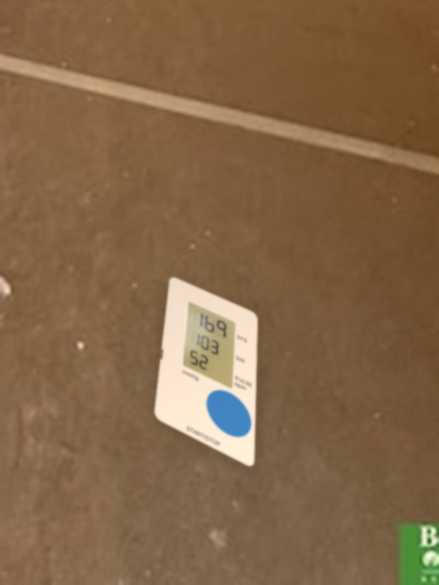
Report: 169 mmHg
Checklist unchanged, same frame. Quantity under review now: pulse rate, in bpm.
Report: 52 bpm
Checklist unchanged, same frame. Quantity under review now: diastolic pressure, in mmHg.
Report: 103 mmHg
